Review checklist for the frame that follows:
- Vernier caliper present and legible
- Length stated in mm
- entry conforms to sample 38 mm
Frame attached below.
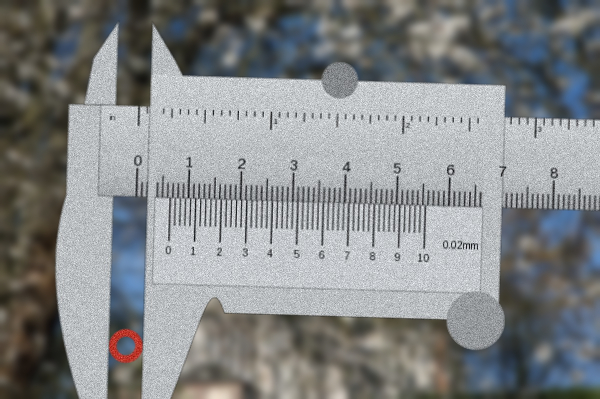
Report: 6.5 mm
